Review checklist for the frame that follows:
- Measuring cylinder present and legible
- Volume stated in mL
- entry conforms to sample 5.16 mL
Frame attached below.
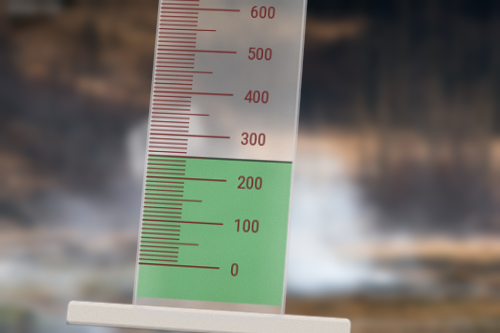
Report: 250 mL
